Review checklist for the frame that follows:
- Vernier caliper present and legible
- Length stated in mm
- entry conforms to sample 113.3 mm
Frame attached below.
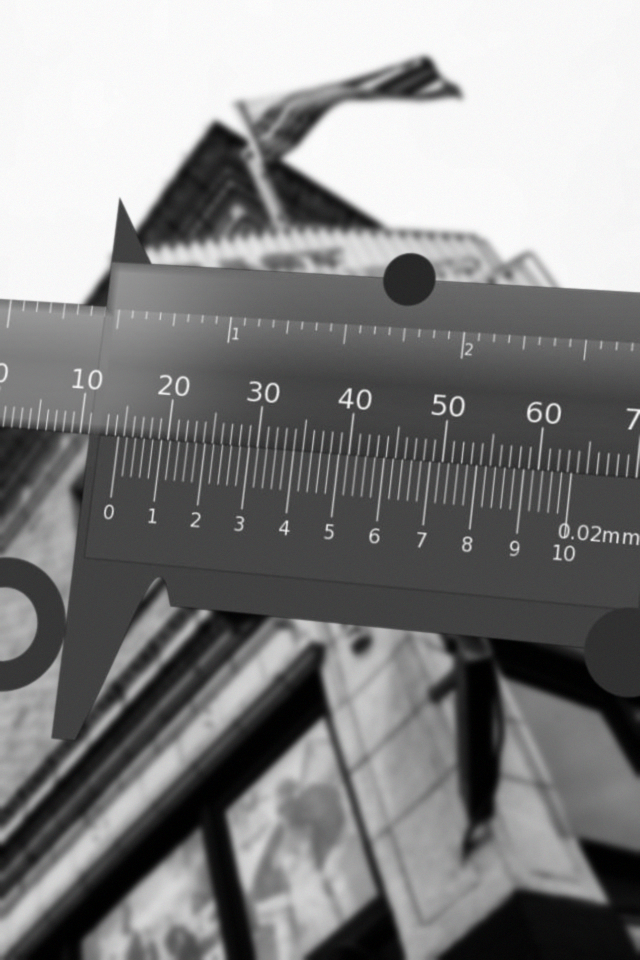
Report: 14.4 mm
